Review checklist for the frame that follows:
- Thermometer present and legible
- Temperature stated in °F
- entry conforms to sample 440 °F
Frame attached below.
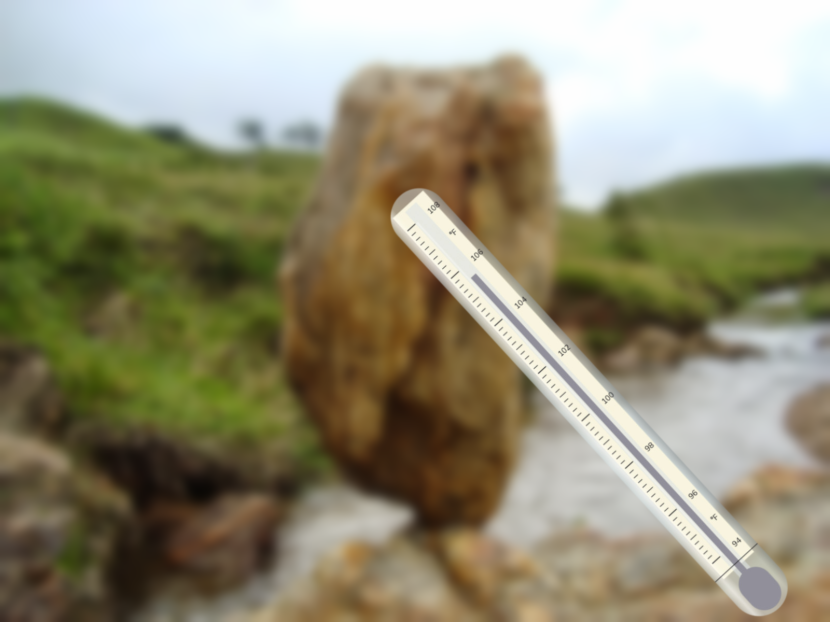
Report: 105.6 °F
